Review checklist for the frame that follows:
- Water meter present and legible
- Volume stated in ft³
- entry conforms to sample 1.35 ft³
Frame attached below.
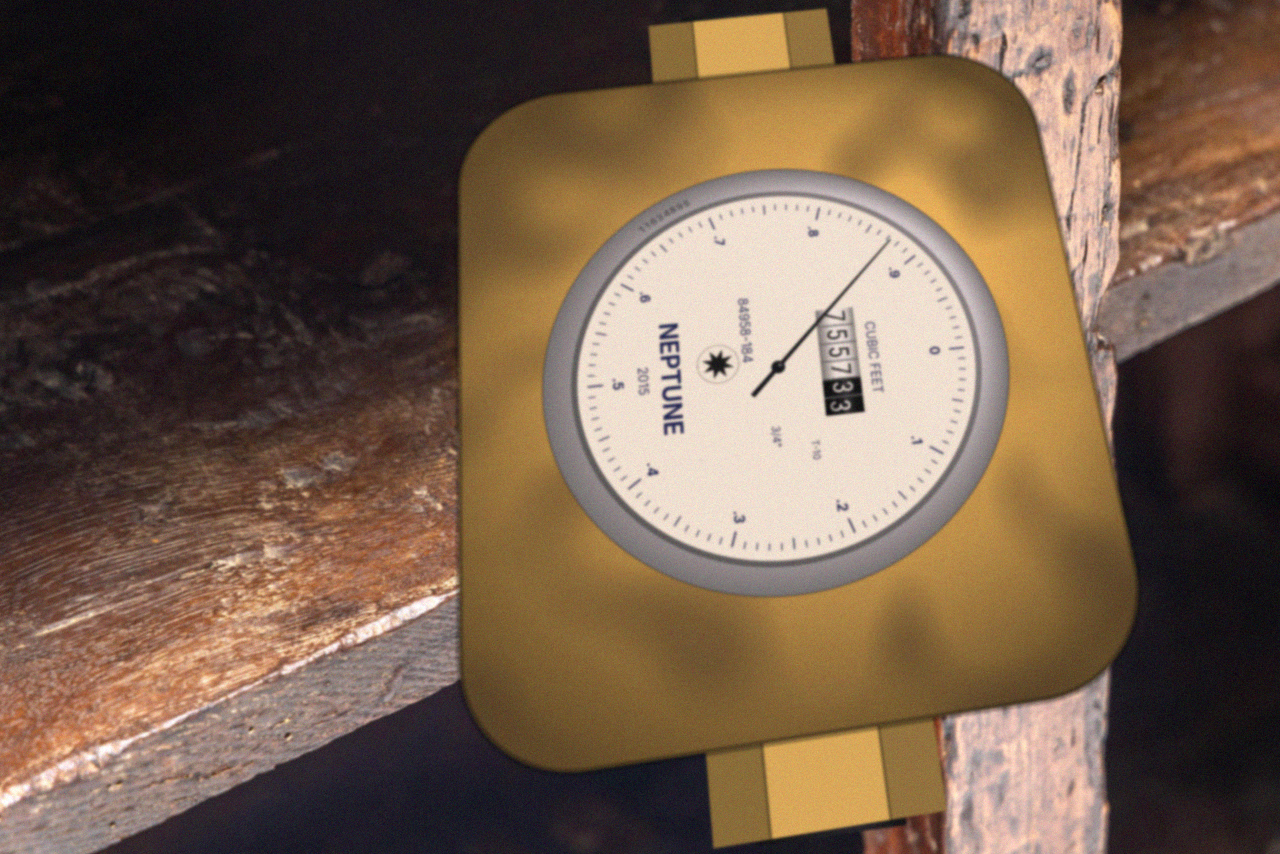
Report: 755732.87 ft³
